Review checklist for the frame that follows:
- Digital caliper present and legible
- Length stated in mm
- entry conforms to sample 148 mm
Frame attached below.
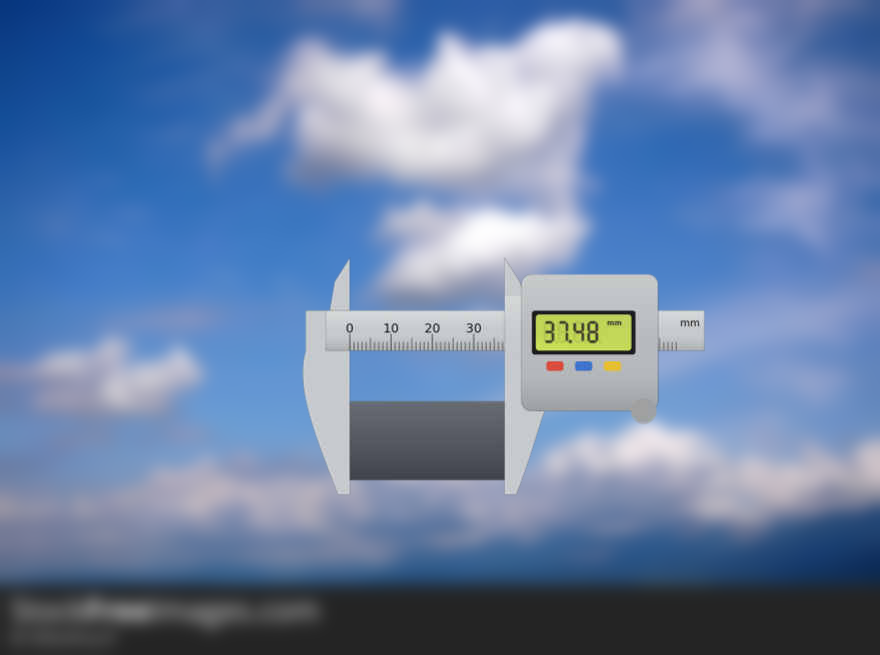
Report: 37.48 mm
